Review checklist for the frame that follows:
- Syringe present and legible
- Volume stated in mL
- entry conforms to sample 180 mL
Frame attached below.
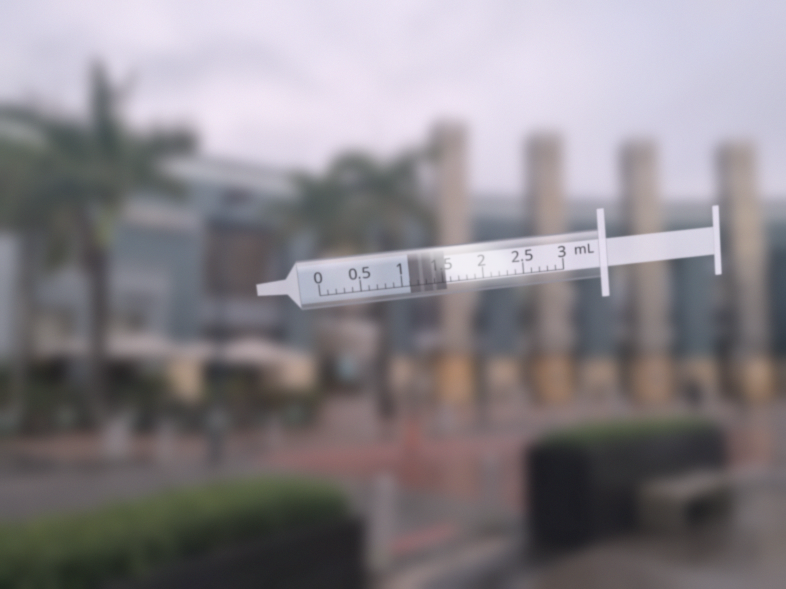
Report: 1.1 mL
